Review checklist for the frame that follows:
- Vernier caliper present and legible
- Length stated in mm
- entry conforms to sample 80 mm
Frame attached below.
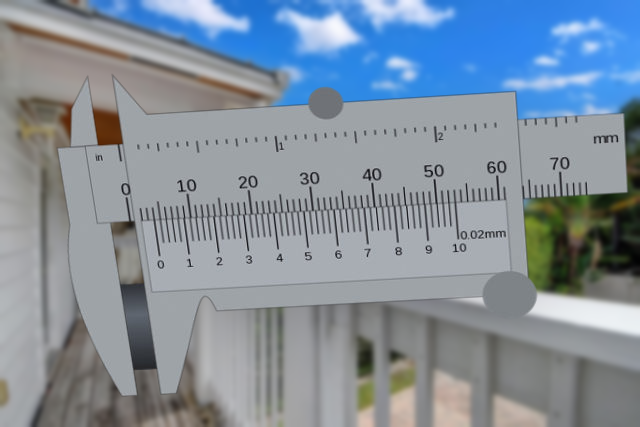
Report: 4.0 mm
